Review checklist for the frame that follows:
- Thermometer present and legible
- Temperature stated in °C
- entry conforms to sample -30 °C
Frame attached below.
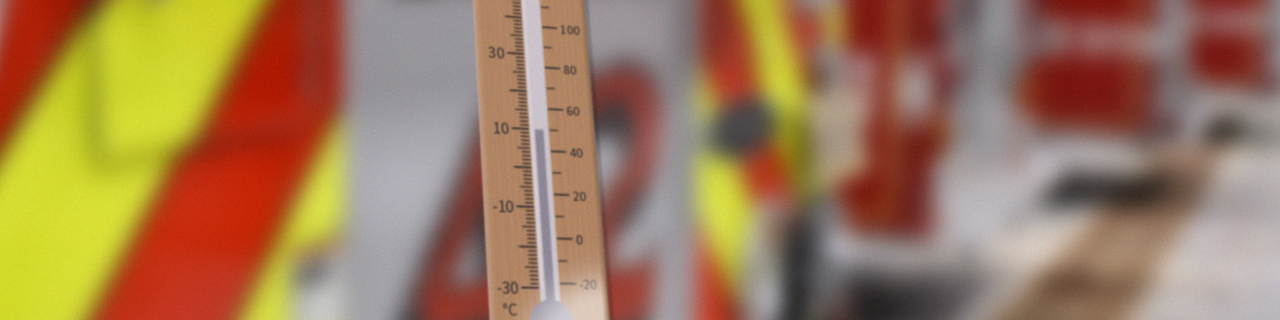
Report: 10 °C
